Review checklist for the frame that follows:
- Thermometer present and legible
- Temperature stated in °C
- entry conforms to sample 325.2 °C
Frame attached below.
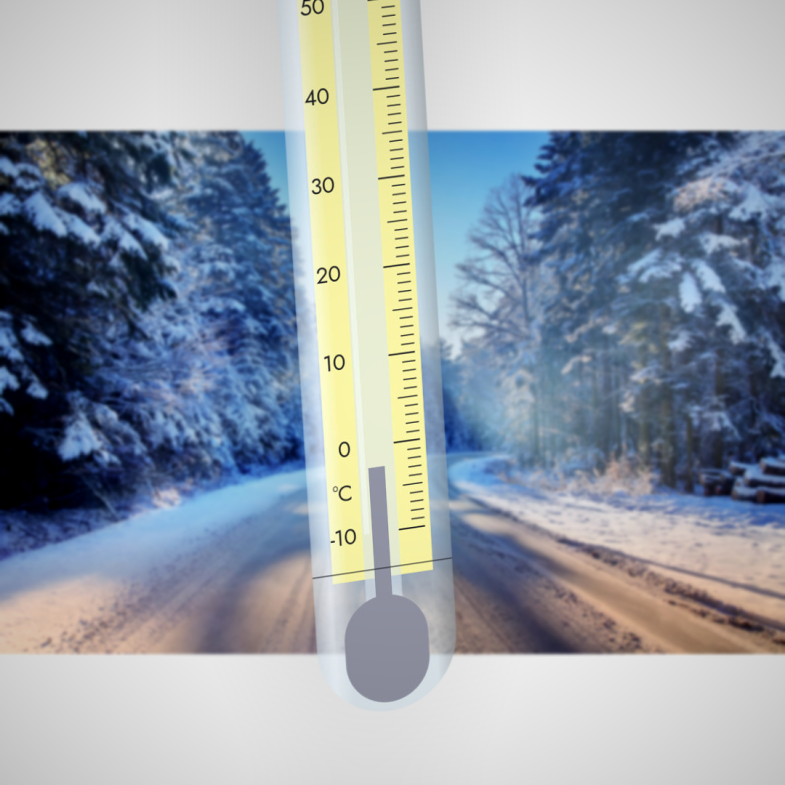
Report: -2.5 °C
